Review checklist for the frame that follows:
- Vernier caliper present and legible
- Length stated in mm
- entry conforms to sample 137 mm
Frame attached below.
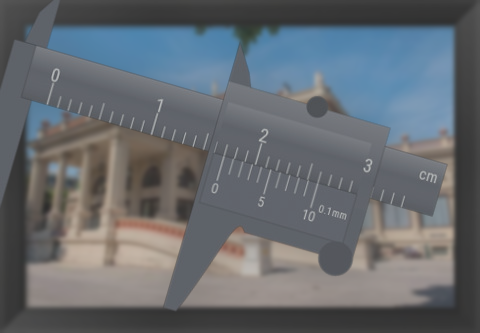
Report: 17.0 mm
